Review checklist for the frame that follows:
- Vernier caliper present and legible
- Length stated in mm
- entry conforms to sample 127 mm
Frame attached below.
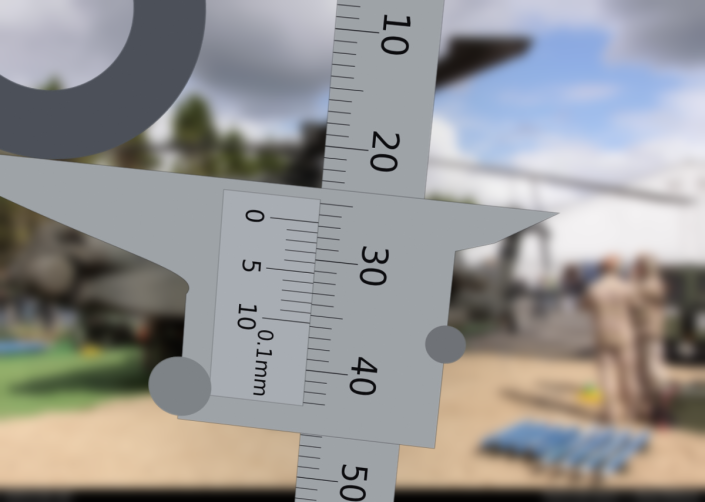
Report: 26.7 mm
